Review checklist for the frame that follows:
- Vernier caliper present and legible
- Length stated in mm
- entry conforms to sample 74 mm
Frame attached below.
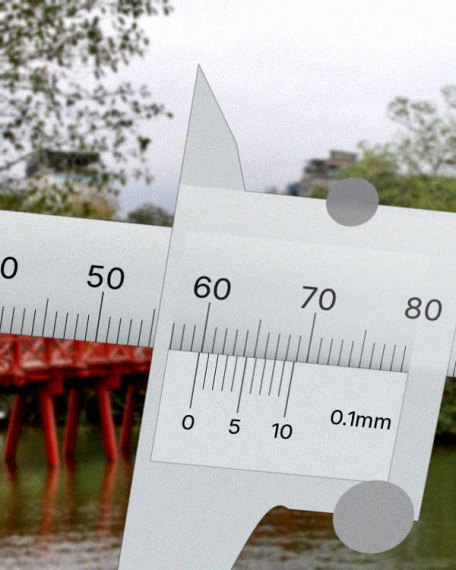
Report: 59.8 mm
